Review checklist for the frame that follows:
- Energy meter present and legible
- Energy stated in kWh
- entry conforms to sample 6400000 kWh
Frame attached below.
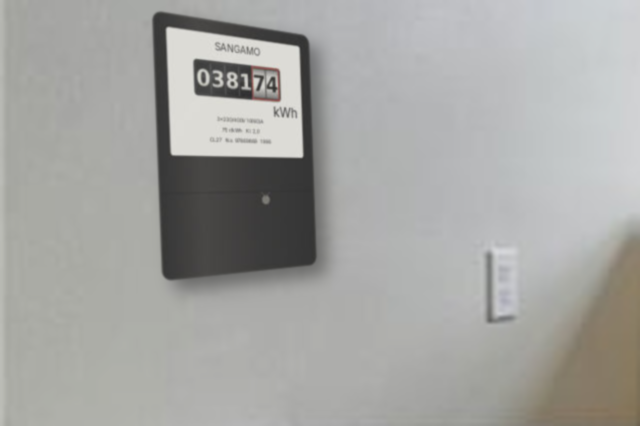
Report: 381.74 kWh
